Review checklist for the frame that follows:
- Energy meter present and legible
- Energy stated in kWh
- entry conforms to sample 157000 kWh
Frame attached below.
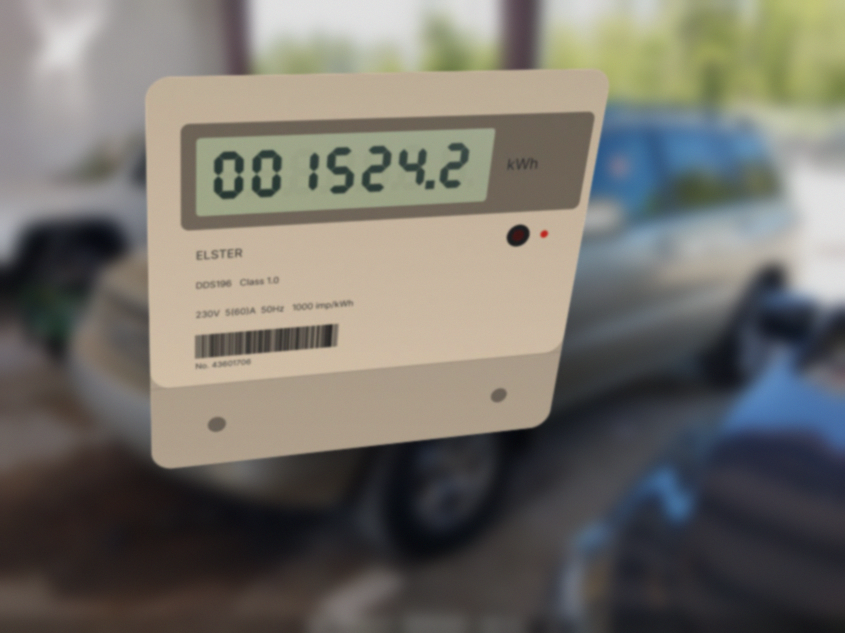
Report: 1524.2 kWh
